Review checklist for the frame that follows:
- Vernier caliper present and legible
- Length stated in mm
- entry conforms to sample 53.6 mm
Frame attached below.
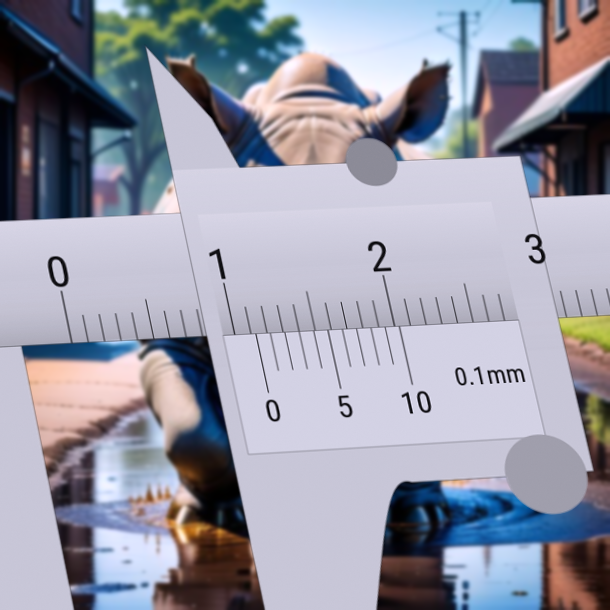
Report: 11.3 mm
